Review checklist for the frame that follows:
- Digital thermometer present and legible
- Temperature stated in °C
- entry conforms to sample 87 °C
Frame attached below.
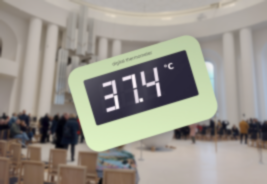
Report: 37.4 °C
